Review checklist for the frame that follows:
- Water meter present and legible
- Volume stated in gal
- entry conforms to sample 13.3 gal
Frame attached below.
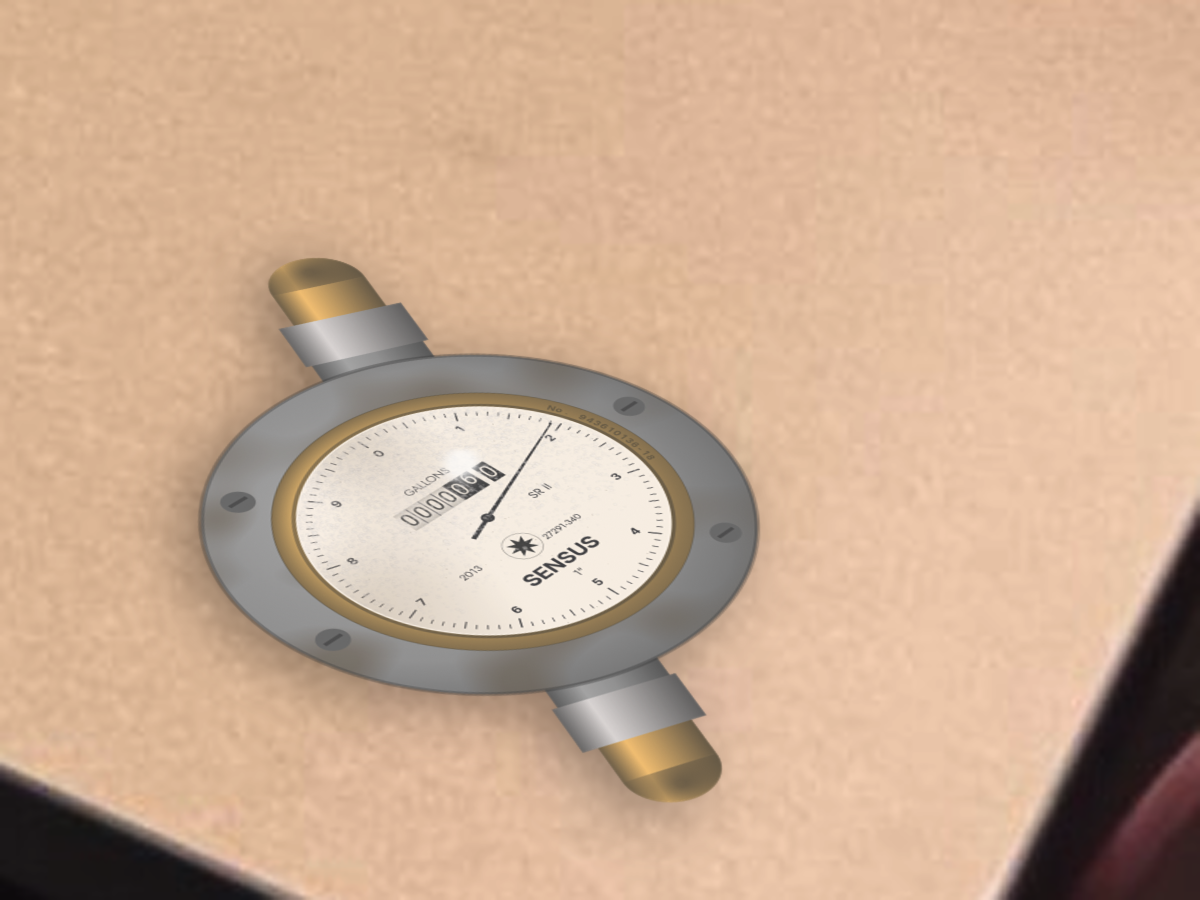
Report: 61.9 gal
